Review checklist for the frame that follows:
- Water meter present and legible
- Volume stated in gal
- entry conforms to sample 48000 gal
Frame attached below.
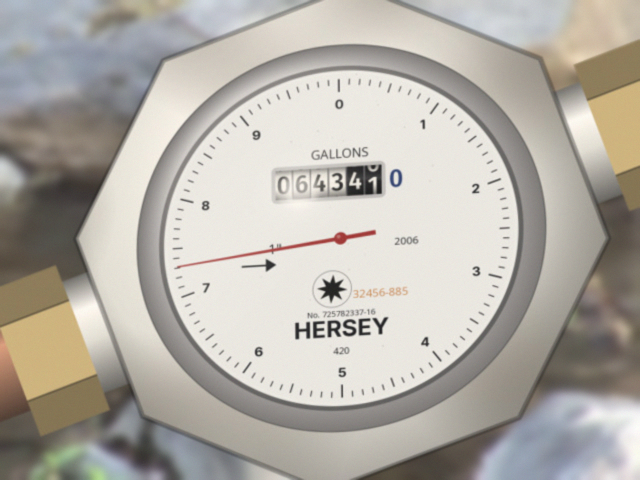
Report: 643407.3 gal
